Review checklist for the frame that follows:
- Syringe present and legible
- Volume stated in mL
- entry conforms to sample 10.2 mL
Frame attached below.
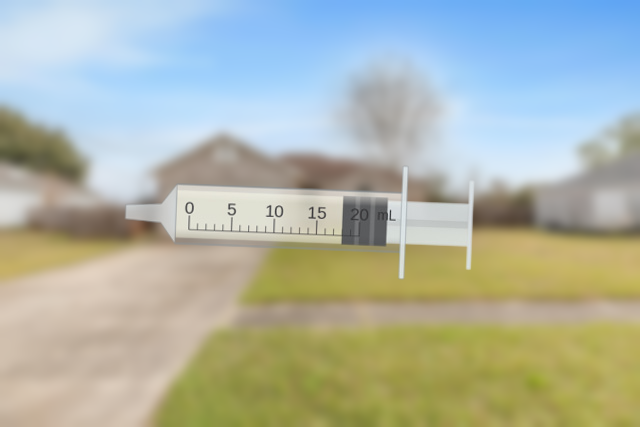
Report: 18 mL
